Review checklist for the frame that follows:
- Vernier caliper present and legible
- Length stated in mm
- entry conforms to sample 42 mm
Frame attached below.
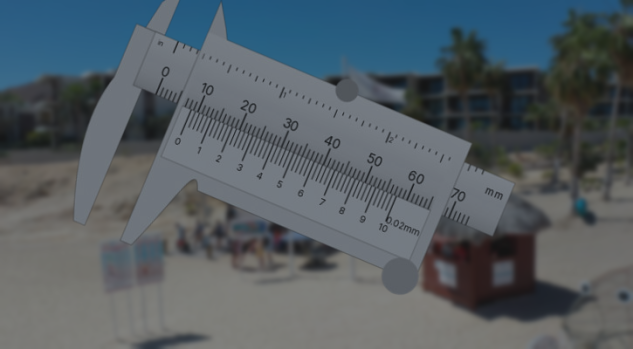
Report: 8.5 mm
